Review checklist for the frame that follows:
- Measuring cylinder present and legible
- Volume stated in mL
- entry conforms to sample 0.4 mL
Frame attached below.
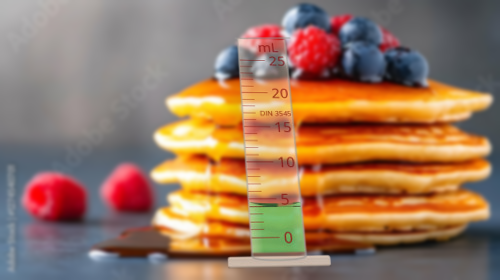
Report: 4 mL
